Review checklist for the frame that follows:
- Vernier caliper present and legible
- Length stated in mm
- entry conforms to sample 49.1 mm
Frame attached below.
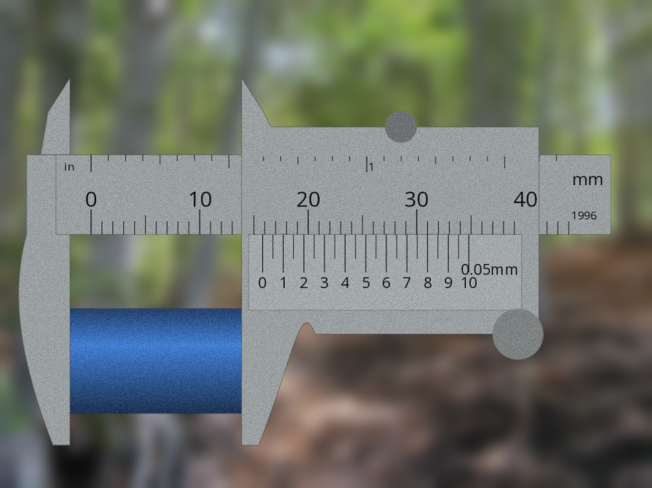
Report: 15.8 mm
